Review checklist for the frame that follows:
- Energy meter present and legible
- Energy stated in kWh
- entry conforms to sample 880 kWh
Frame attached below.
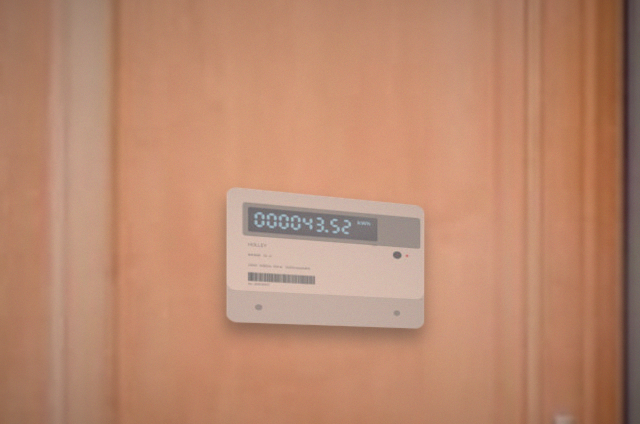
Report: 43.52 kWh
